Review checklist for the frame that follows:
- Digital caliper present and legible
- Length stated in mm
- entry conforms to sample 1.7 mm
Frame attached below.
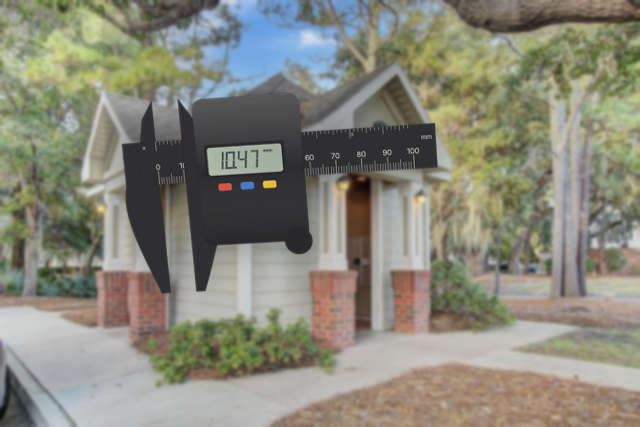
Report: 10.47 mm
